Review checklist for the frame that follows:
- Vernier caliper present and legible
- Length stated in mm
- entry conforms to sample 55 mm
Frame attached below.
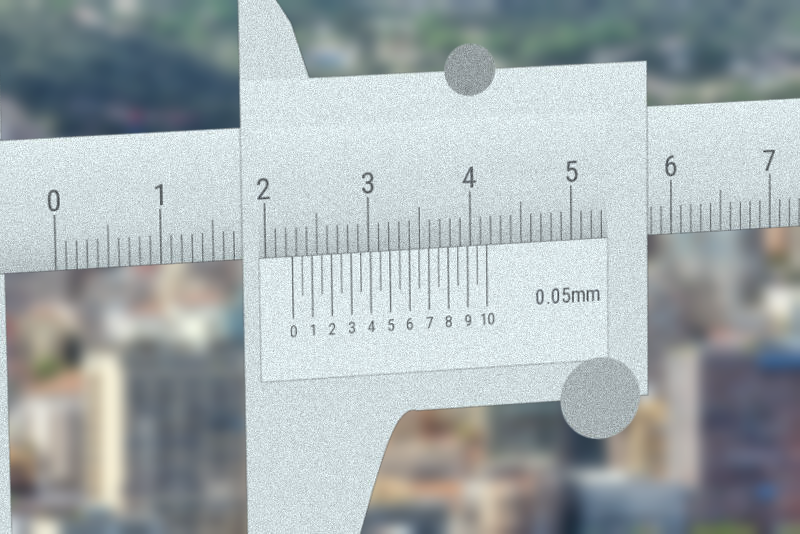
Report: 22.6 mm
